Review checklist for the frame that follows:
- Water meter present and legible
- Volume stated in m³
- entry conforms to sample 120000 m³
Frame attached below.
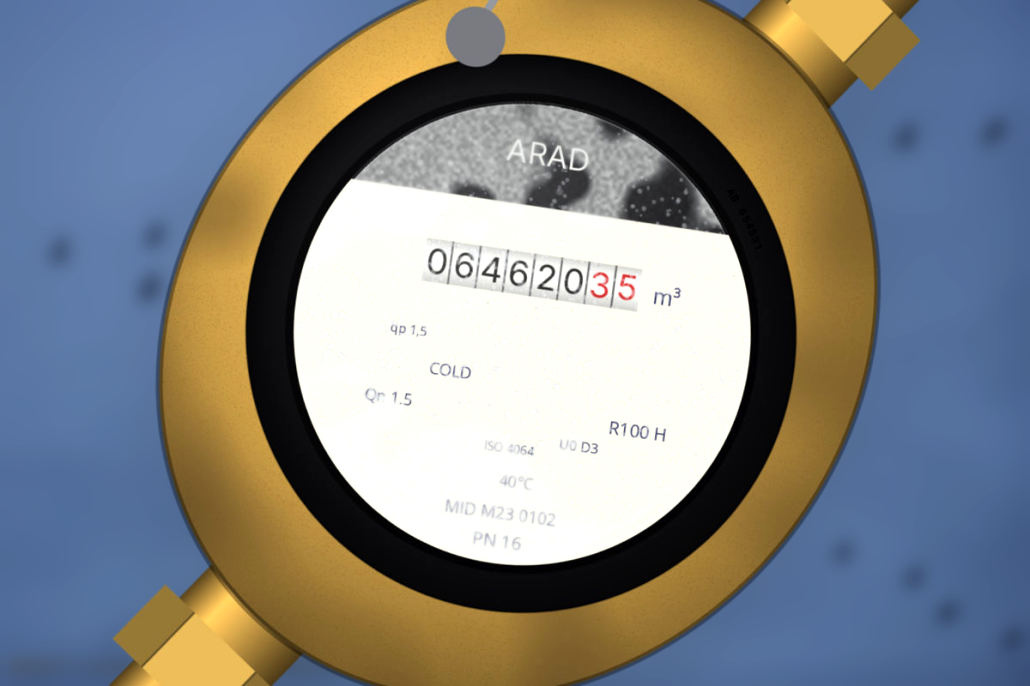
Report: 64620.35 m³
